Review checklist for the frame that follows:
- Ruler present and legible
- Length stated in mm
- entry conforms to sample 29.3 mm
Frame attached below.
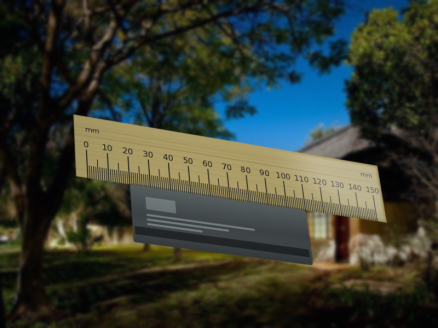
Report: 90 mm
